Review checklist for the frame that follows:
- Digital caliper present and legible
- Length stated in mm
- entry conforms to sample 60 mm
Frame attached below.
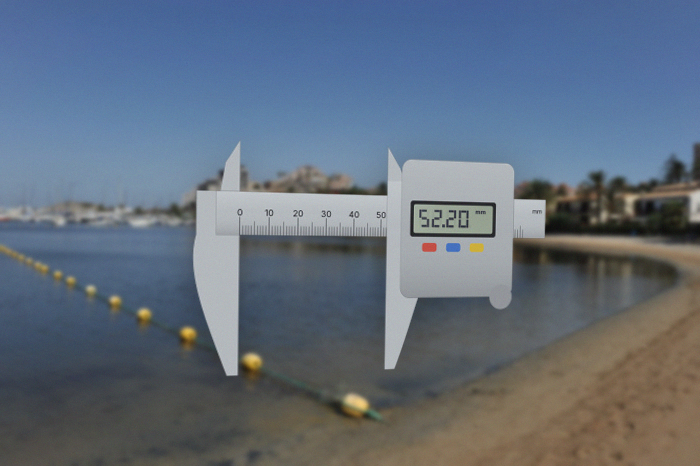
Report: 52.20 mm
